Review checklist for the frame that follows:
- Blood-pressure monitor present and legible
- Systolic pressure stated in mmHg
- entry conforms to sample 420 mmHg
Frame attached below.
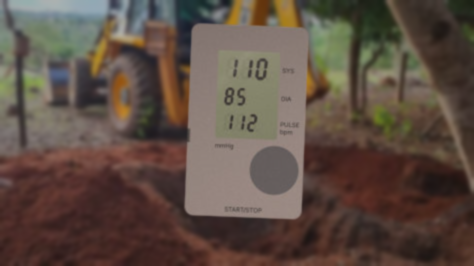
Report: 110 mmHg
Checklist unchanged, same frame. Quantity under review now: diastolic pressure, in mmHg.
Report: 85 mmHg
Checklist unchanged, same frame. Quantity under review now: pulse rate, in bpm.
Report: 112 bpm
